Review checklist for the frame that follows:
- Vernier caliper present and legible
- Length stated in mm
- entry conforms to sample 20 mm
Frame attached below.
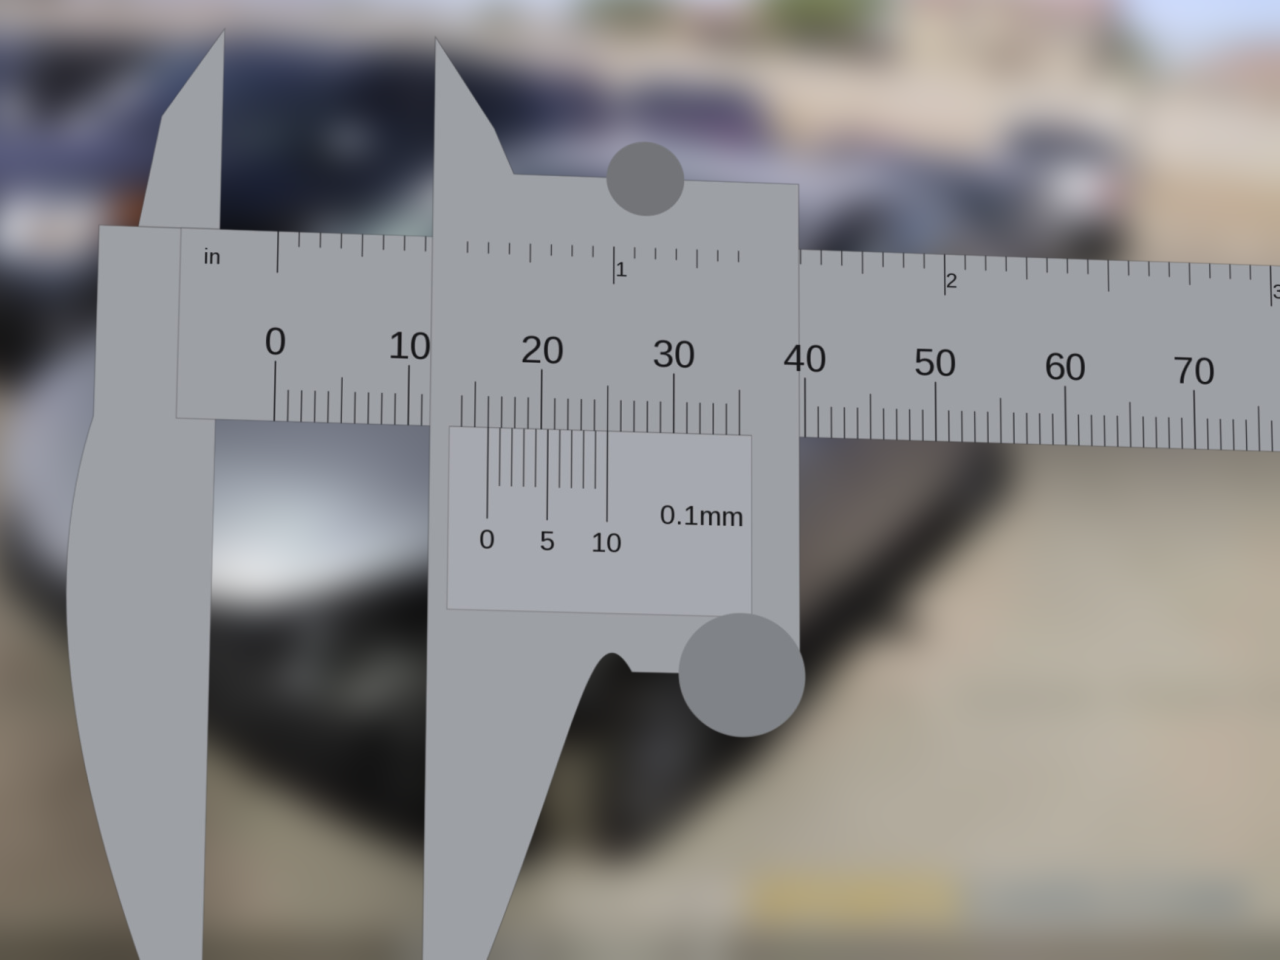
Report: 16.0 mm
